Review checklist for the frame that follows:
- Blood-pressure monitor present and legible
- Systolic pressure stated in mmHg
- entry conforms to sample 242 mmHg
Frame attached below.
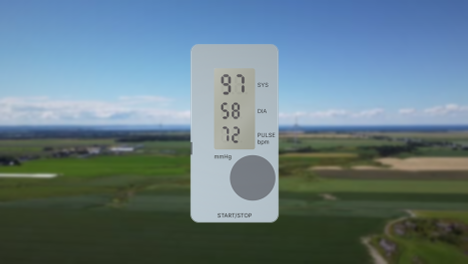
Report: 97 mmHg
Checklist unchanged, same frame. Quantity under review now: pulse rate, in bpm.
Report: 72 bpm
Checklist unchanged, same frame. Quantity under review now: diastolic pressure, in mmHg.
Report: 58 mmHg
